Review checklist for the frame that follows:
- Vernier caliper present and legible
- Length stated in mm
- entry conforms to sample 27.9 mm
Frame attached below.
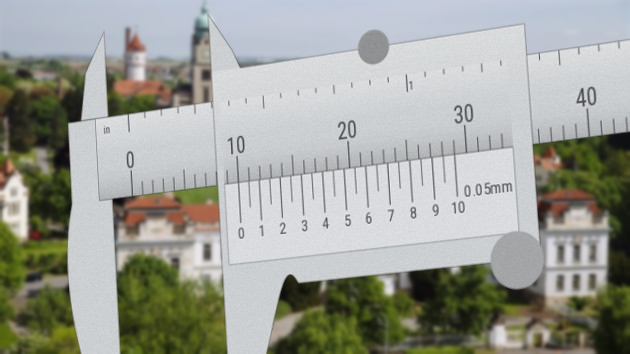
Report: 10.0 mm
